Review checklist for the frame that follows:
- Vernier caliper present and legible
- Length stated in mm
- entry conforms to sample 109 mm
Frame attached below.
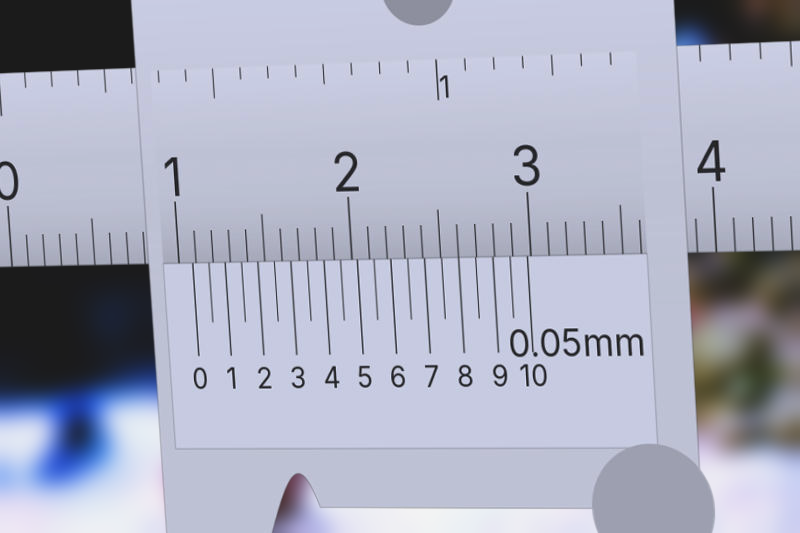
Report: 10.8 mm
